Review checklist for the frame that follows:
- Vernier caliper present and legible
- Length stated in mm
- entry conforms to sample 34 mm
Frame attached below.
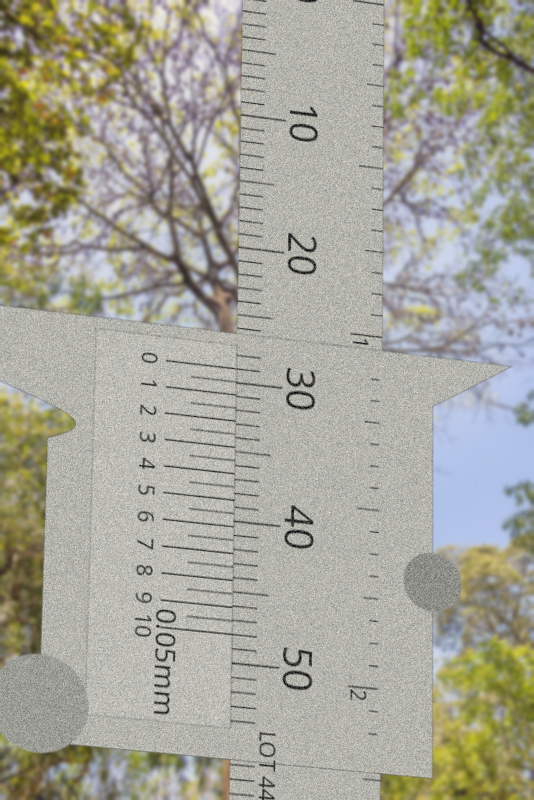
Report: 29.0 mm
